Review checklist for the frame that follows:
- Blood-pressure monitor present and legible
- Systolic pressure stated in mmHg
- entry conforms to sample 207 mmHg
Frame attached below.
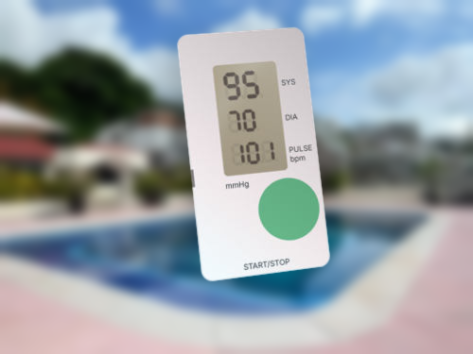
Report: 95 mmHg
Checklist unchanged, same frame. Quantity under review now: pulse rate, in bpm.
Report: 101 bpm
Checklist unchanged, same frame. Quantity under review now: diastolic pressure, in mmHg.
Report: 70 mmHg
